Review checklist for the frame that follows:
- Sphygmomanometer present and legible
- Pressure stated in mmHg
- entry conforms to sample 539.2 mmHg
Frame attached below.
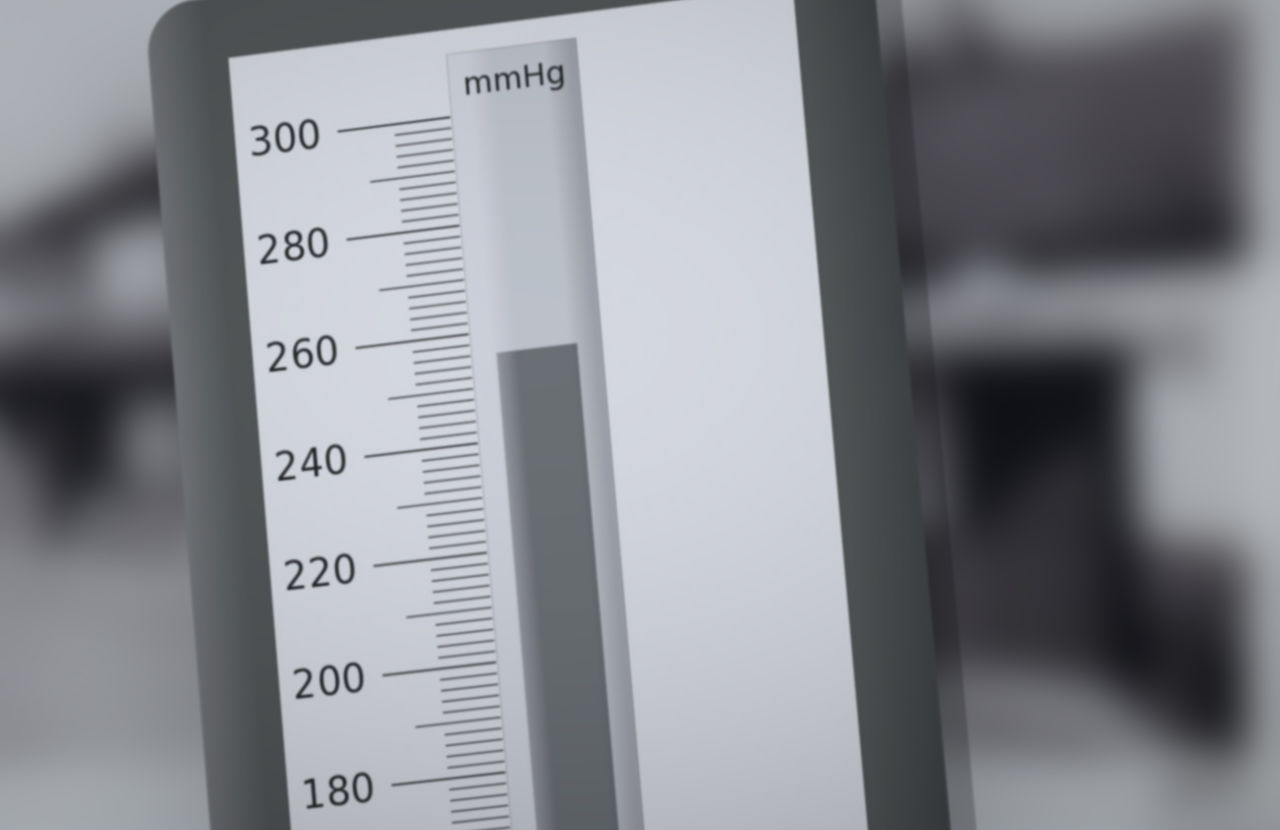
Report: 256 mmHg
